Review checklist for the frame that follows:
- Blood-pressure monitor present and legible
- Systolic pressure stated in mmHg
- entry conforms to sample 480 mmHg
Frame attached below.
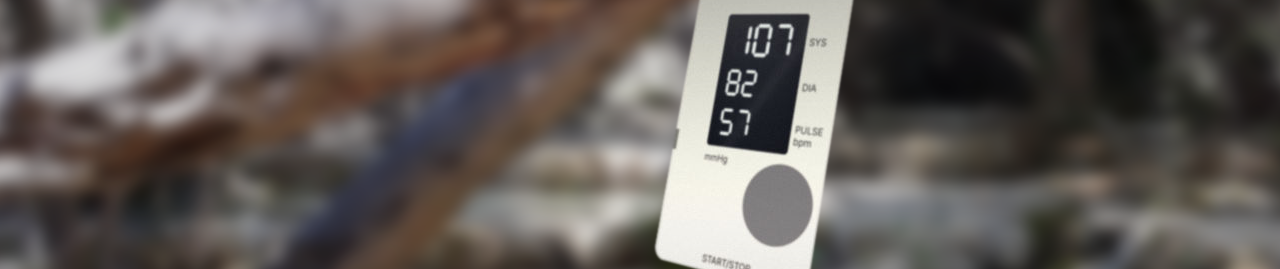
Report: 107 mmHg
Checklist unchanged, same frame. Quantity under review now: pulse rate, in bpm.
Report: 57 bpm
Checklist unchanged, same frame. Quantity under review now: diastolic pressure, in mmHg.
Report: 82 mmHg
